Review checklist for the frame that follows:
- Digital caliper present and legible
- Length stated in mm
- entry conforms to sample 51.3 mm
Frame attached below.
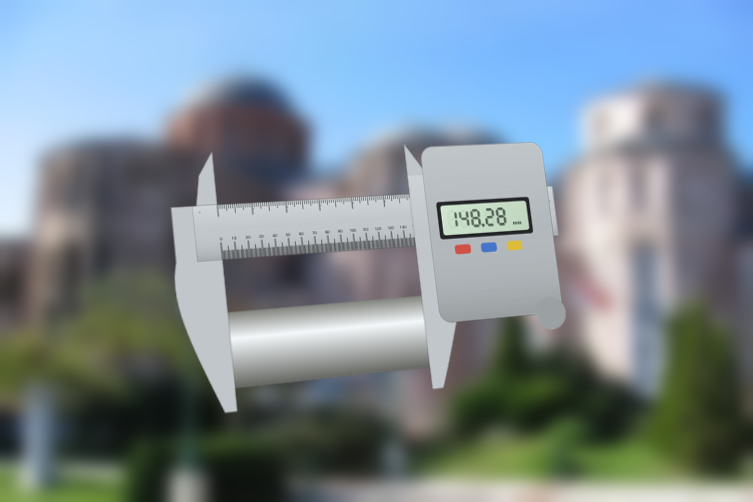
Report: 148.28 mm
